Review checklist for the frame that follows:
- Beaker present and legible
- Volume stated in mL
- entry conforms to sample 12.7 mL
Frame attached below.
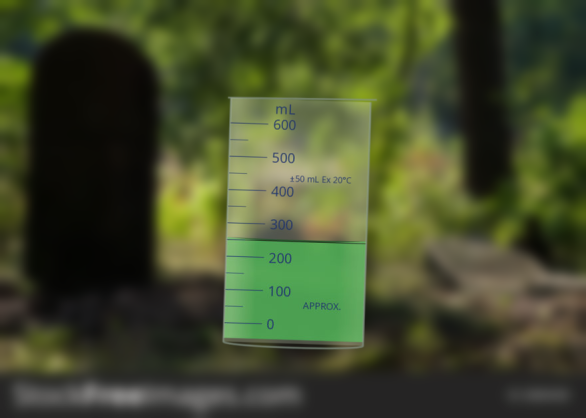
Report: 250 mL
